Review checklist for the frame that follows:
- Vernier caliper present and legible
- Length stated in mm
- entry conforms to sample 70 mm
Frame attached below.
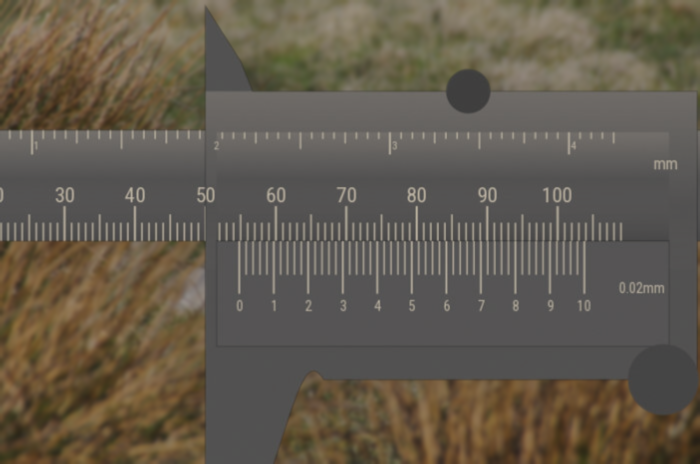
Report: 54.8 mm
